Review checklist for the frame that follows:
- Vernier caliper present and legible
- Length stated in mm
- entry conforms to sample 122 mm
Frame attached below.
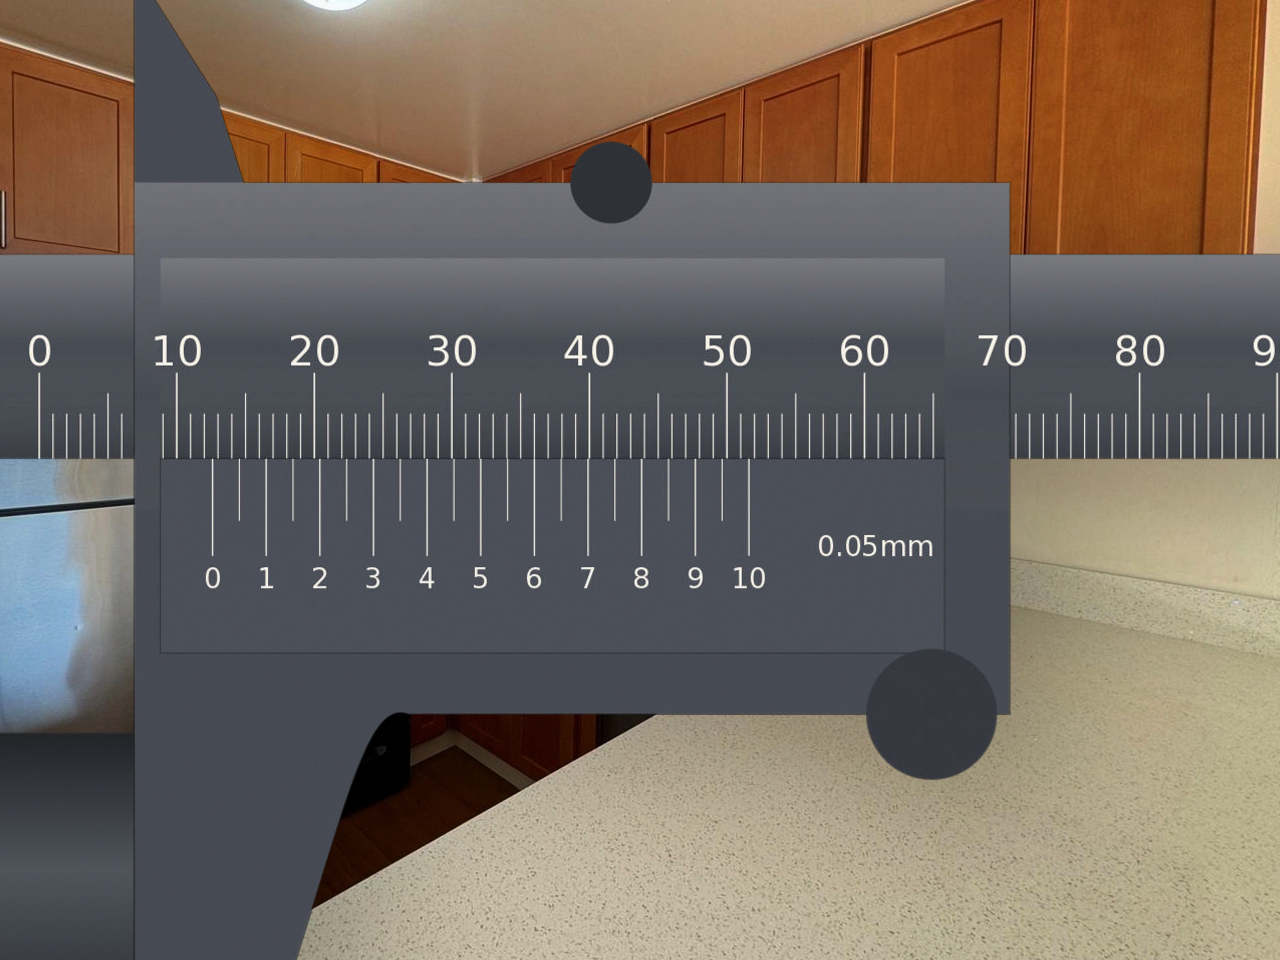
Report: 12.6 mm
